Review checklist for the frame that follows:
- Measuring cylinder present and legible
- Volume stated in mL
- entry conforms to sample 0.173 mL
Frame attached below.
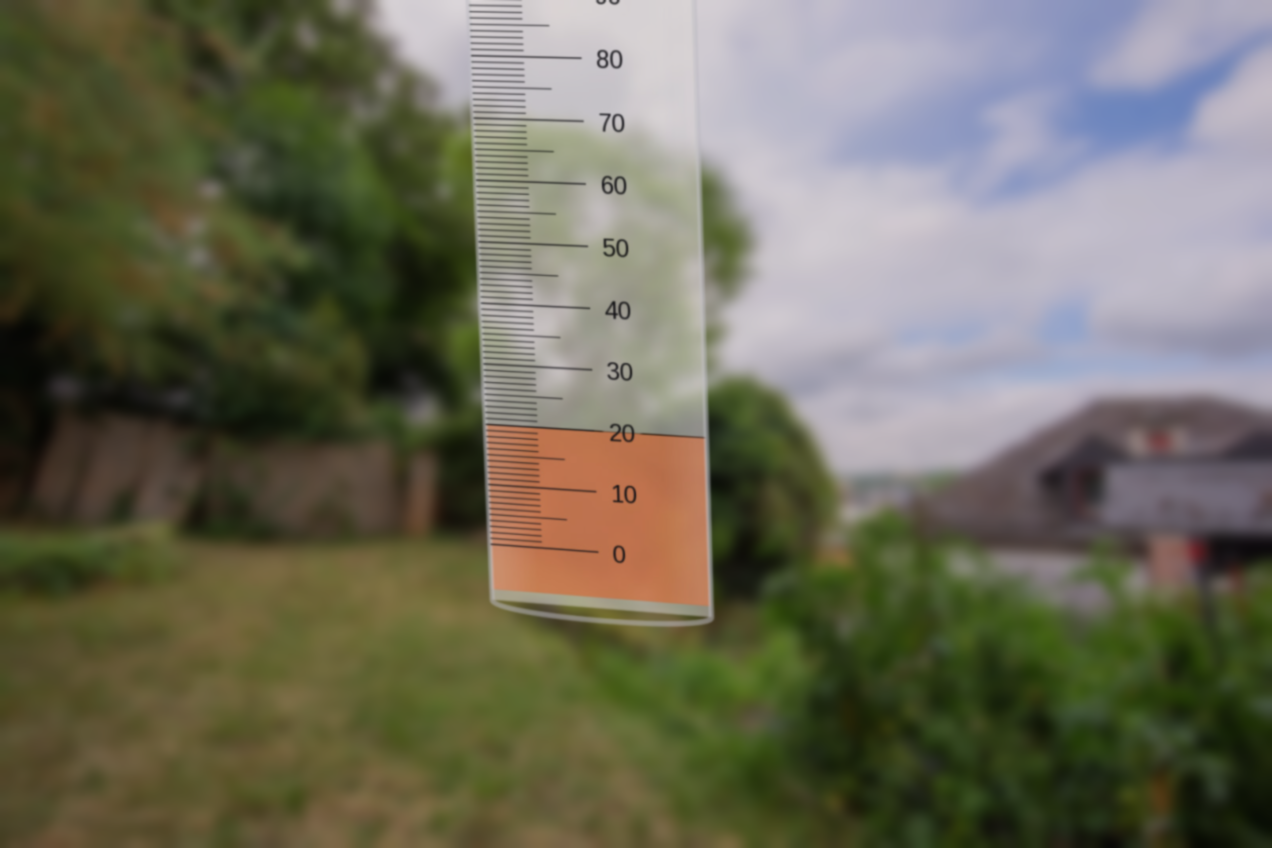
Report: 20 mL
